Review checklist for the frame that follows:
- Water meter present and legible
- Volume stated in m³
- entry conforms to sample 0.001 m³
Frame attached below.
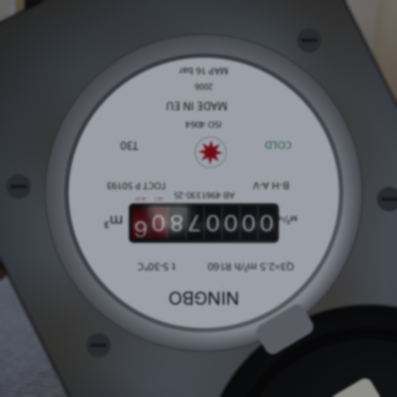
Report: 78.06 m³
